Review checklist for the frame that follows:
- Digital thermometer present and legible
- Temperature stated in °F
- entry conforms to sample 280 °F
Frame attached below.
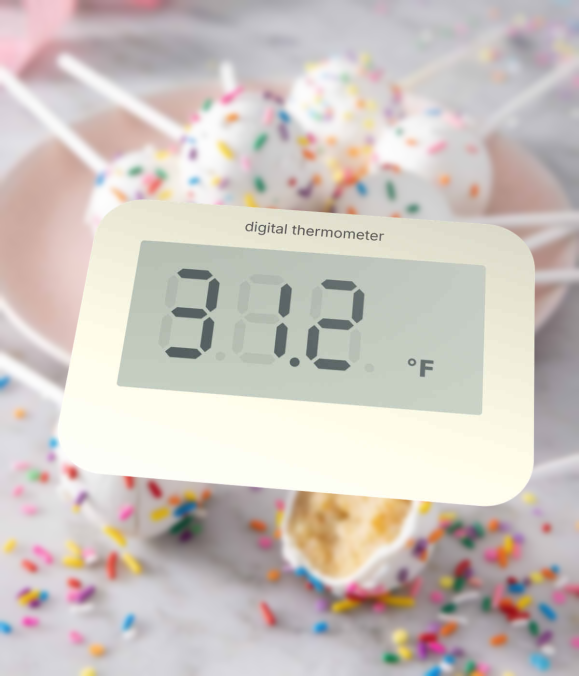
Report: 31.2 °F
